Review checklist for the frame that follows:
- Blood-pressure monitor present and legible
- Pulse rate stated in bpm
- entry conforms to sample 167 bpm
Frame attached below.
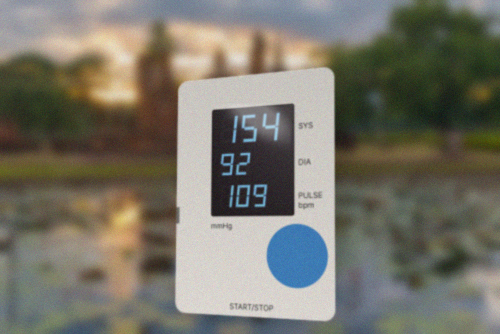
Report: 109 bpm
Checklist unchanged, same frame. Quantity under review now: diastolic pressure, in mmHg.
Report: 92 mmHg
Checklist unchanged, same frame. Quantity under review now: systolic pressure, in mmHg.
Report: 154 mmHg
